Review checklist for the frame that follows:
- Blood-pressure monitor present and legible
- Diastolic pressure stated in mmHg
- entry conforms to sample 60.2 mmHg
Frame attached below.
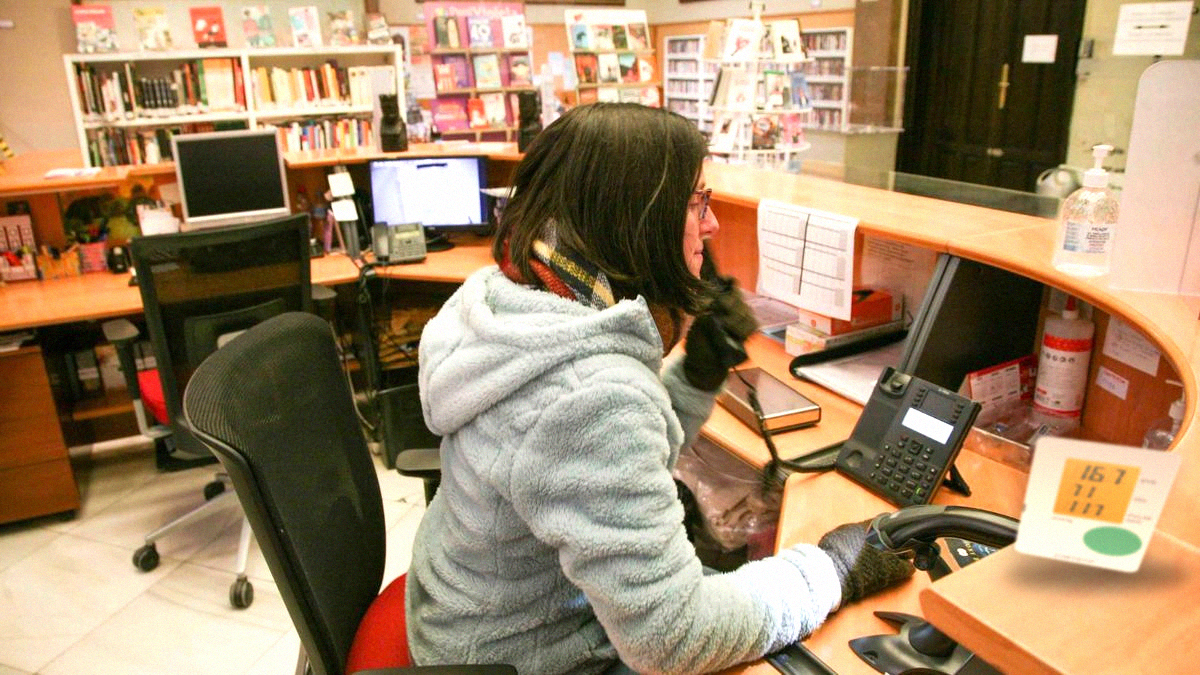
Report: 71 mmHg
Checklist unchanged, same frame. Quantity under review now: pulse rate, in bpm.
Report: 117 bpm
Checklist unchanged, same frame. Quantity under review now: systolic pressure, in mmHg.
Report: 167 mmHg
